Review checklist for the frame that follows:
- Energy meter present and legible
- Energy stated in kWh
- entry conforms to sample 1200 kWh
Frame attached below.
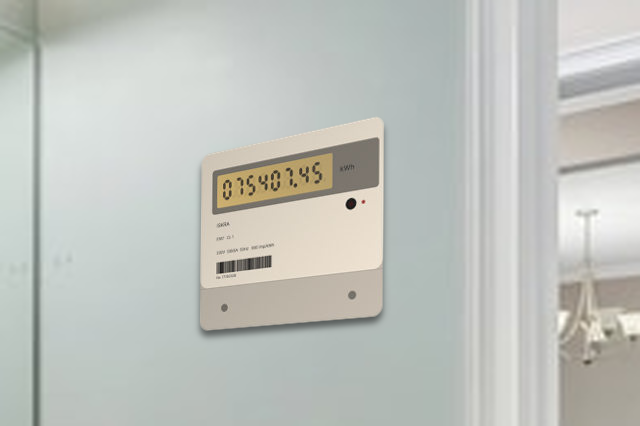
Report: 75407.45 kWh
